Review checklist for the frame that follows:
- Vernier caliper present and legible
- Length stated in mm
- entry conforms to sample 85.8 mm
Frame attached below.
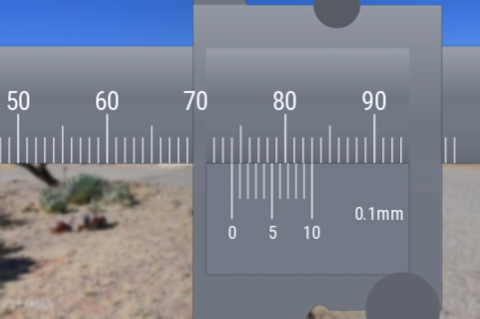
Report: 74.0 mm
